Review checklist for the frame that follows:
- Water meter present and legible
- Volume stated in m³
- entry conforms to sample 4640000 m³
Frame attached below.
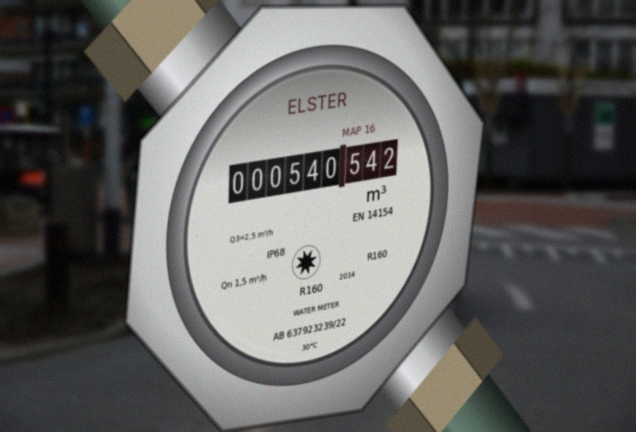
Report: 540.542 m³
